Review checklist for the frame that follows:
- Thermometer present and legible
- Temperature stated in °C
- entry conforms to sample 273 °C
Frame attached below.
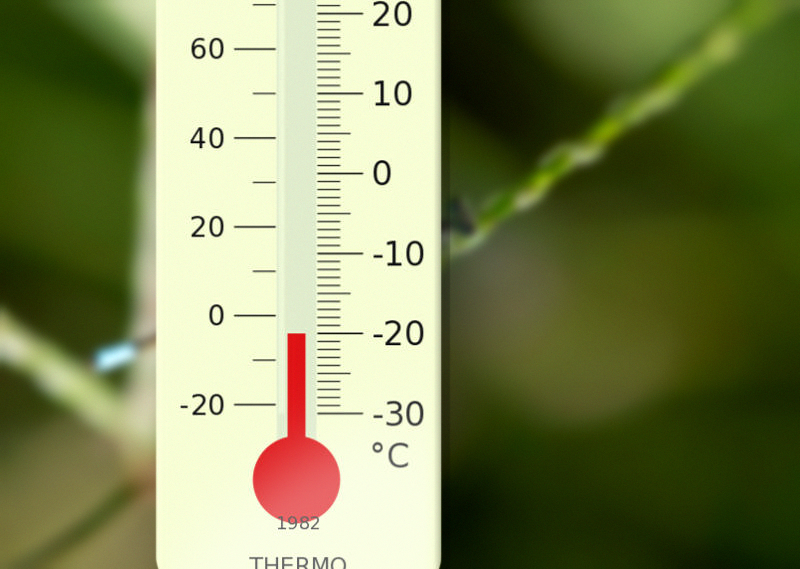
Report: -20 °C
